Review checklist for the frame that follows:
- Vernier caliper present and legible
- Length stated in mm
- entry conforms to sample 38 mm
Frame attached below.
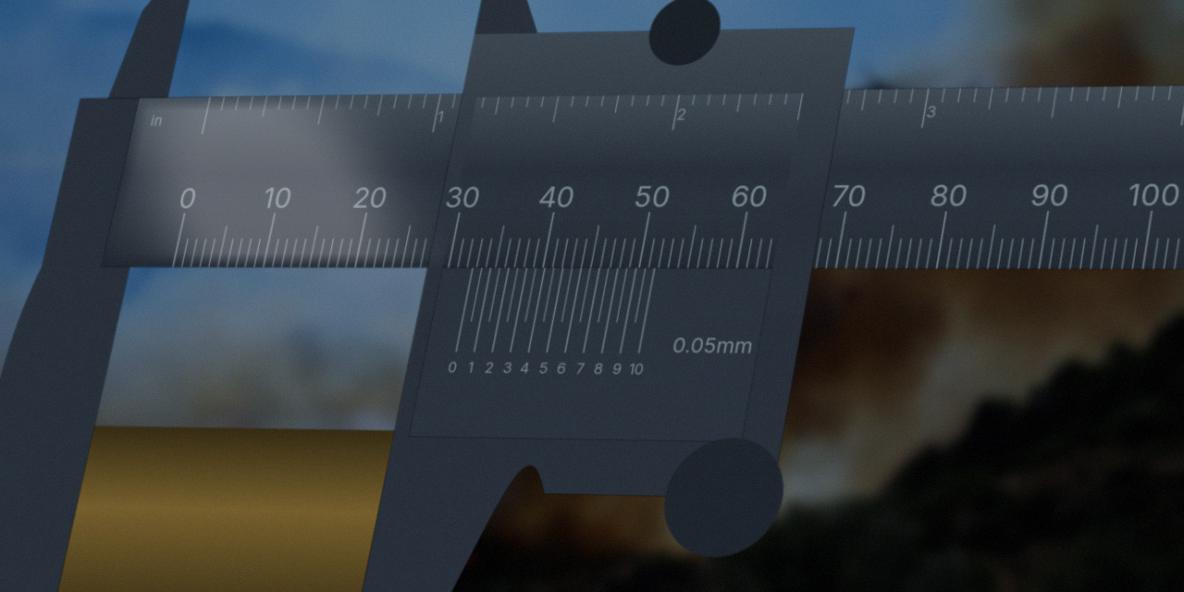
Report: 32.6 mm
